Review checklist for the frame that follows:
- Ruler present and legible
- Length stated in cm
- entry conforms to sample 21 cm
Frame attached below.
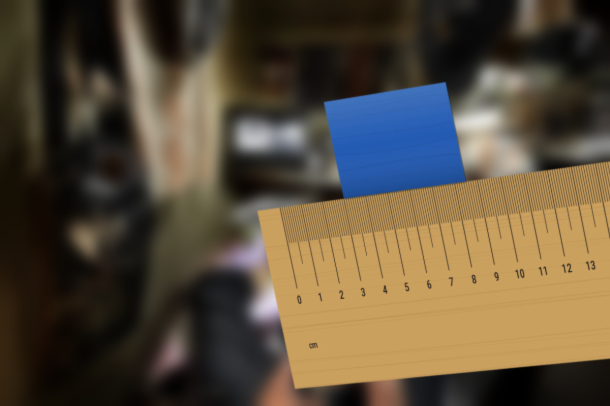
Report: 5.5 cm
